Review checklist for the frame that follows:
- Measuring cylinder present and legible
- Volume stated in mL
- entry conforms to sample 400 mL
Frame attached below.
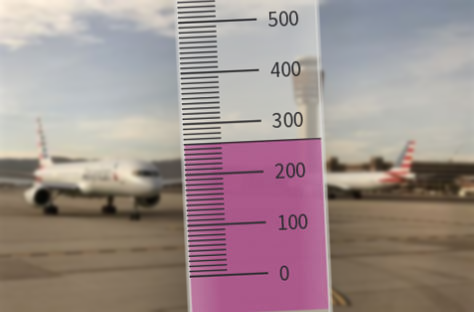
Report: 260 mL
